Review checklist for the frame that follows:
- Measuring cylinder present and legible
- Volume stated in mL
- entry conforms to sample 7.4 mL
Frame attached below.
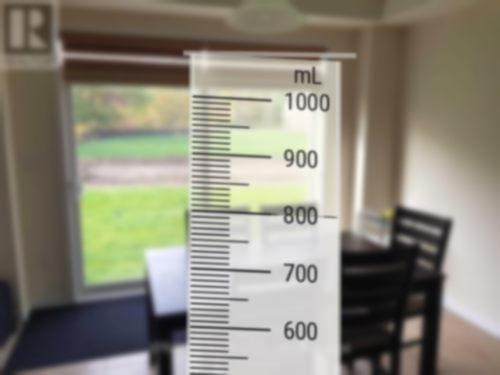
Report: 800 mL
